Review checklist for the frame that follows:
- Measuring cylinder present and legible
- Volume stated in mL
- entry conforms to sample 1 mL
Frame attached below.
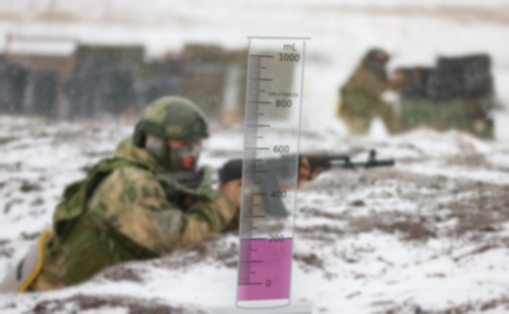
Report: 200 mL
